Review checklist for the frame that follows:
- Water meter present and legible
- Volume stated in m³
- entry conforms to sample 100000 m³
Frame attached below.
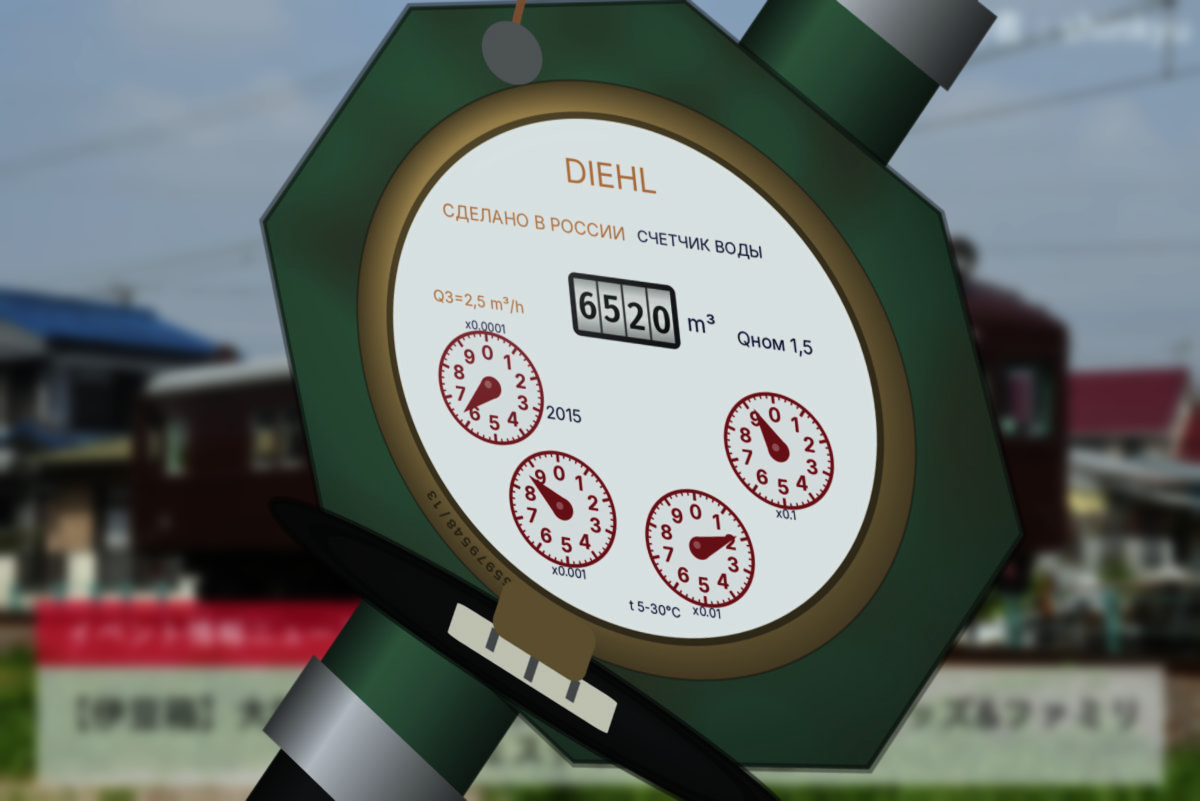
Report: 6519.9186 m³
